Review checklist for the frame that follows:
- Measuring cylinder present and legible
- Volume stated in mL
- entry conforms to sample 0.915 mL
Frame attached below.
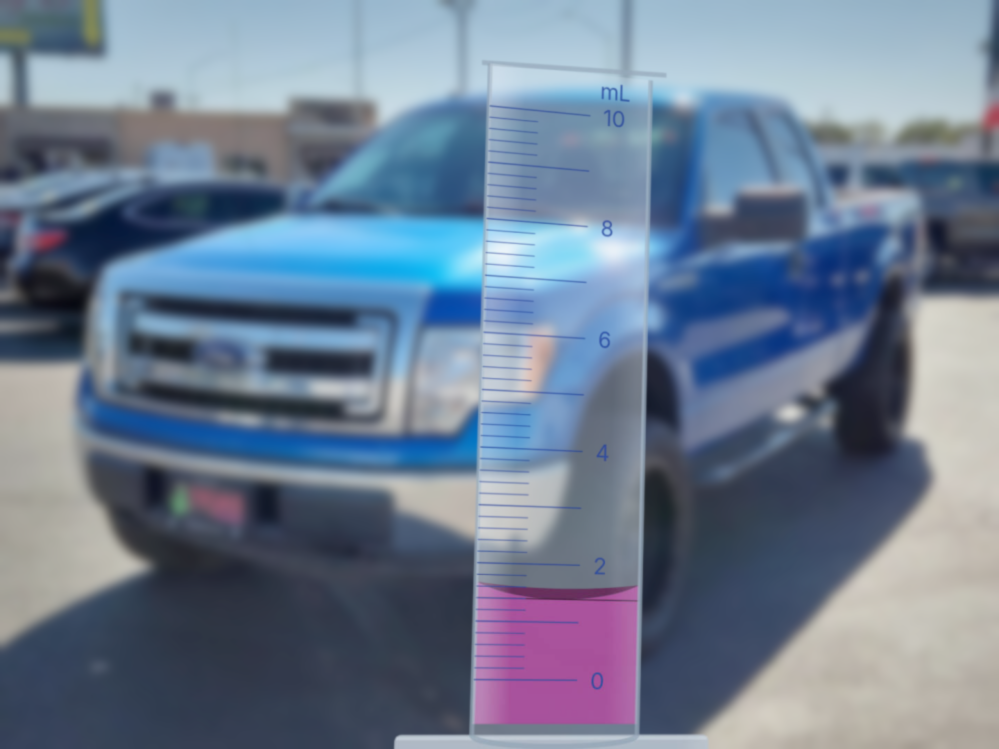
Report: 1.4 mL
